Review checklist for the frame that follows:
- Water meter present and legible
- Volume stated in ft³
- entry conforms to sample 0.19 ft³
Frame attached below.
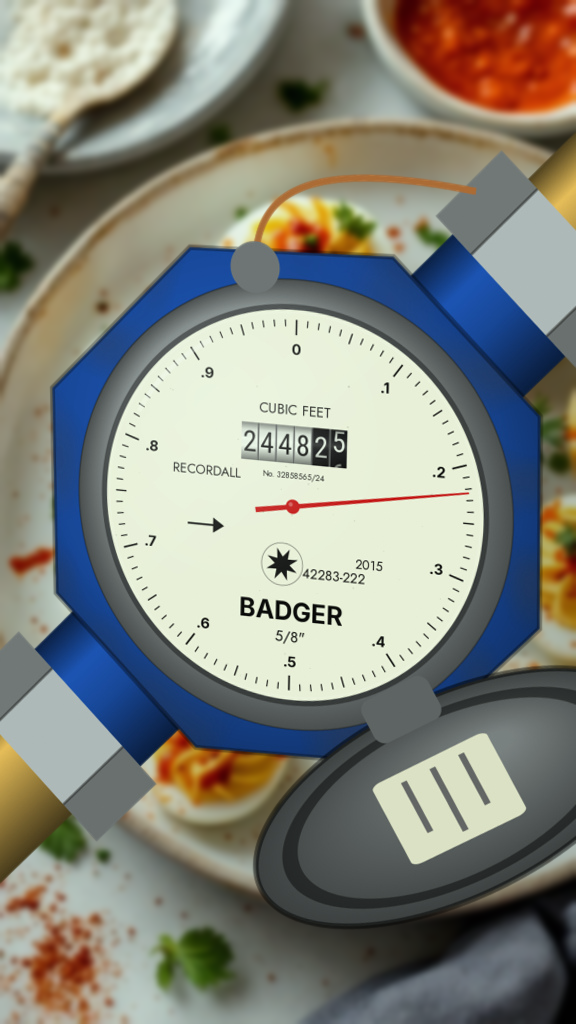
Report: 244825.22 ft³
